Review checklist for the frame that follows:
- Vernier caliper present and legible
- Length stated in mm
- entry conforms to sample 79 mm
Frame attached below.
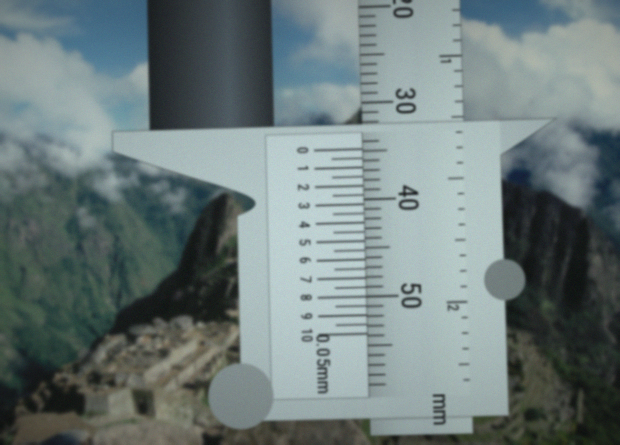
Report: 34.8 mm
